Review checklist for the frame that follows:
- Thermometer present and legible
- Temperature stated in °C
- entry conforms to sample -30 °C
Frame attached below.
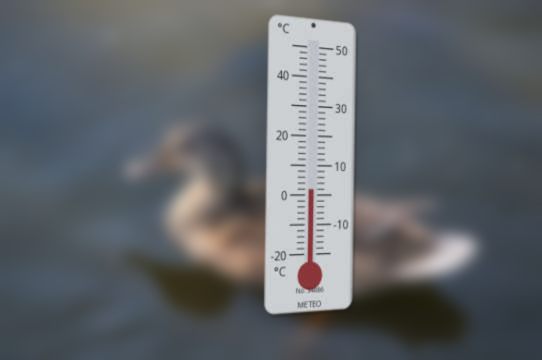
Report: 2 °C
